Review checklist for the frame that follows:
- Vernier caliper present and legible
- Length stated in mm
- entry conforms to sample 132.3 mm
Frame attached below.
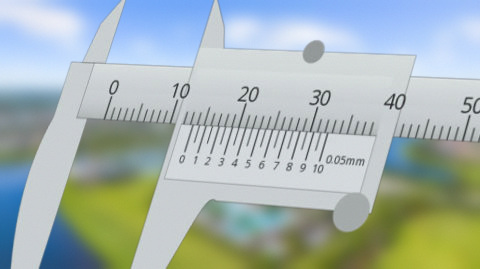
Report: 13.4 mm
